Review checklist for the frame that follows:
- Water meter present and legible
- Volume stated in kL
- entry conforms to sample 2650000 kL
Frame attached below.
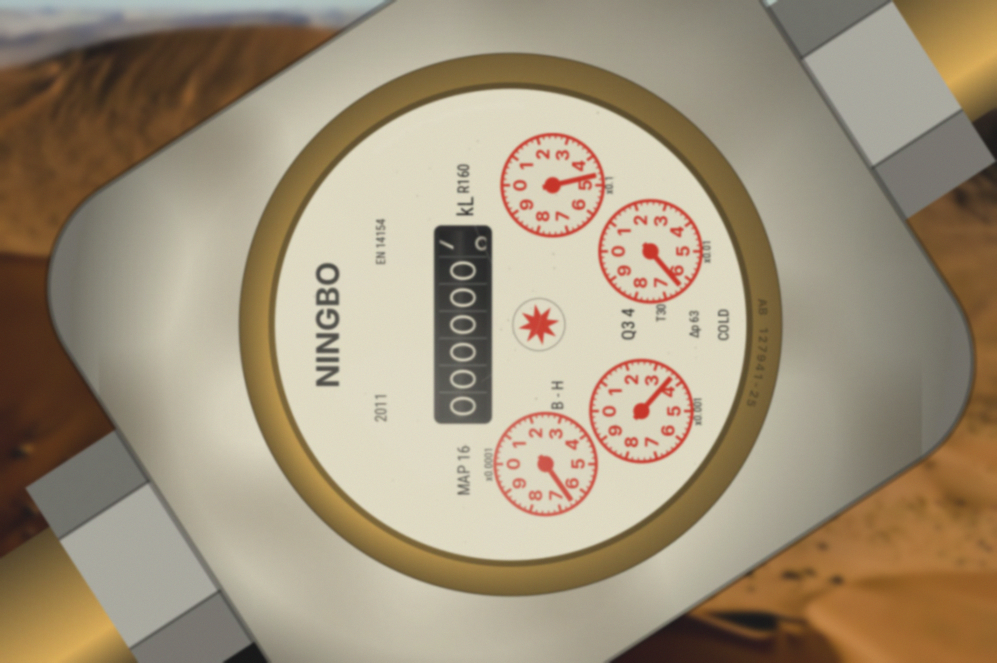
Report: 7.4636 kL
